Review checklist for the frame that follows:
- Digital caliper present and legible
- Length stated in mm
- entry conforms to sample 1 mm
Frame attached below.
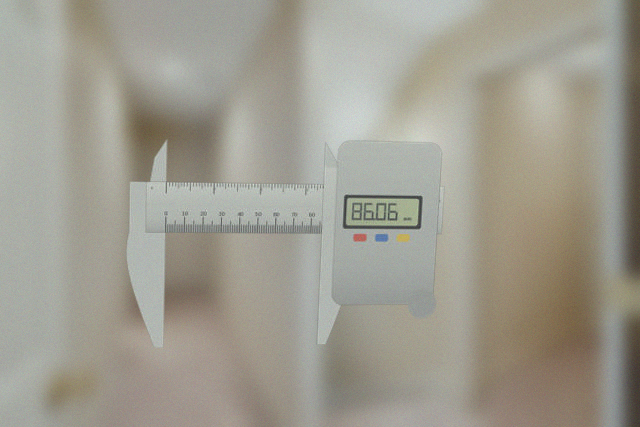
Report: 86.06 mm
